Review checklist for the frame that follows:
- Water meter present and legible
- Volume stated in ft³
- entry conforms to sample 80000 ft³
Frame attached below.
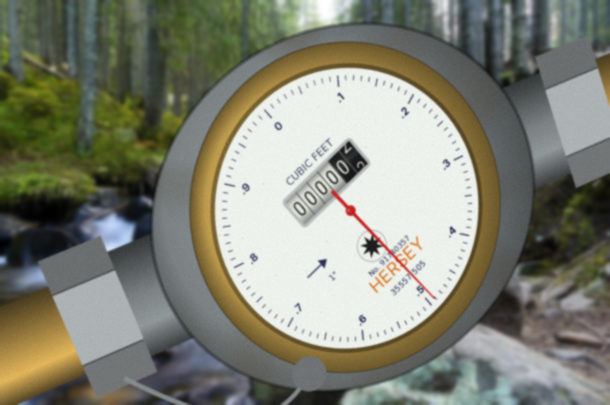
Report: 2.49 ft³
